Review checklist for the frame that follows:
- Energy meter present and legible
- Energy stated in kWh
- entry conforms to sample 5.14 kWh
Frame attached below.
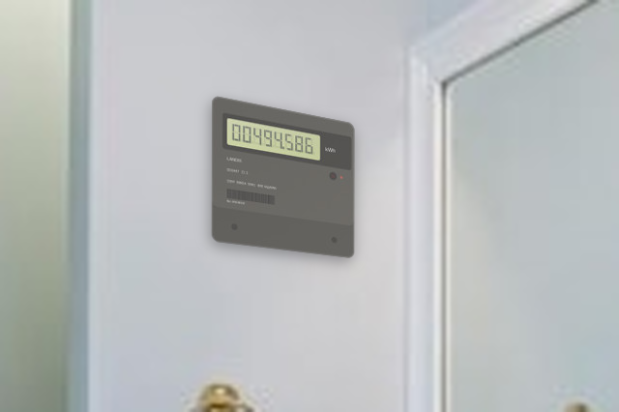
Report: 494.586 kWh
